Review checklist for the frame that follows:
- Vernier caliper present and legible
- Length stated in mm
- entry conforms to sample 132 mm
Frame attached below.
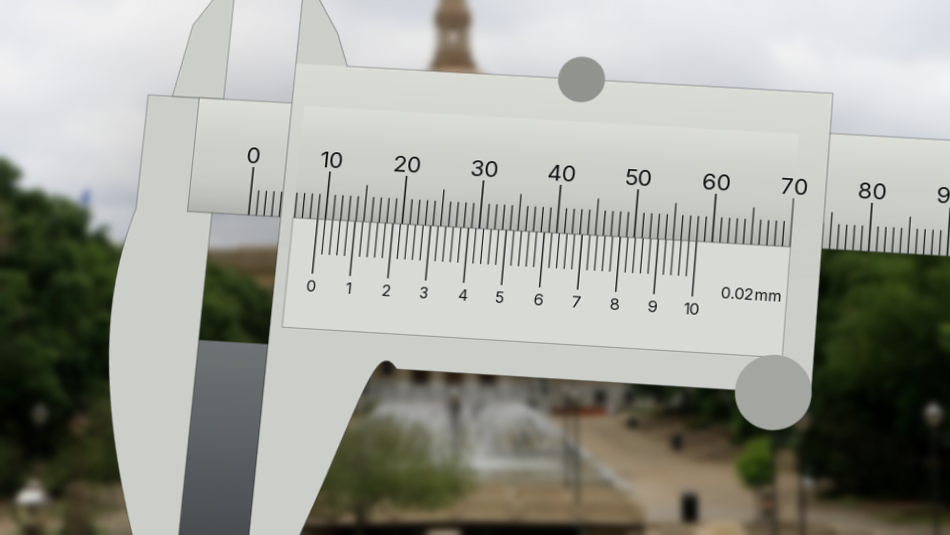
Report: 9.0 mm
